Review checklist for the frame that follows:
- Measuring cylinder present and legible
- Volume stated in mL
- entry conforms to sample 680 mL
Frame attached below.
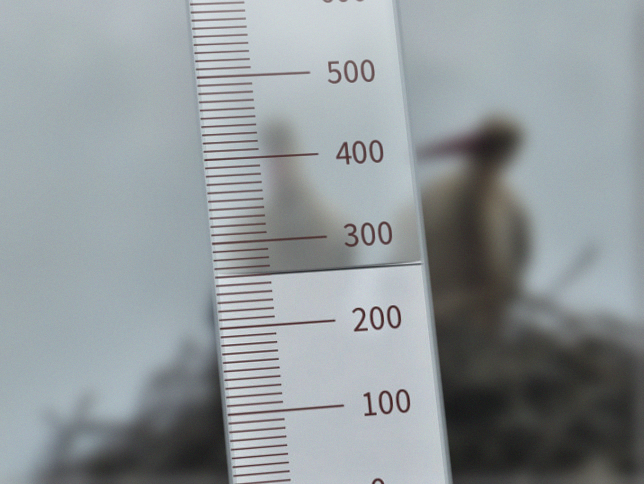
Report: 260 mL
